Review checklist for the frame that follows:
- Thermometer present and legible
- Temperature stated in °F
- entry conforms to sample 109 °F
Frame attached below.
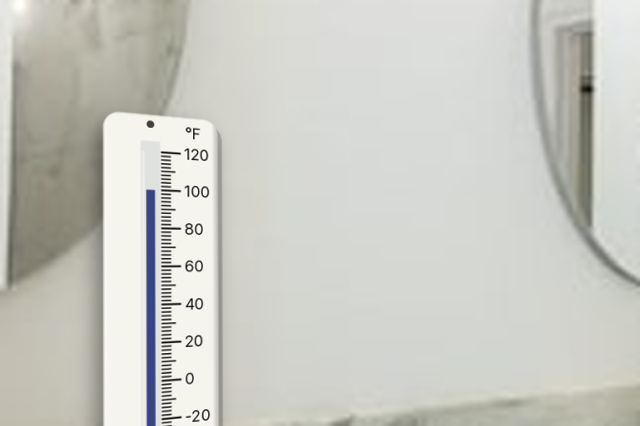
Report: 100 °F
